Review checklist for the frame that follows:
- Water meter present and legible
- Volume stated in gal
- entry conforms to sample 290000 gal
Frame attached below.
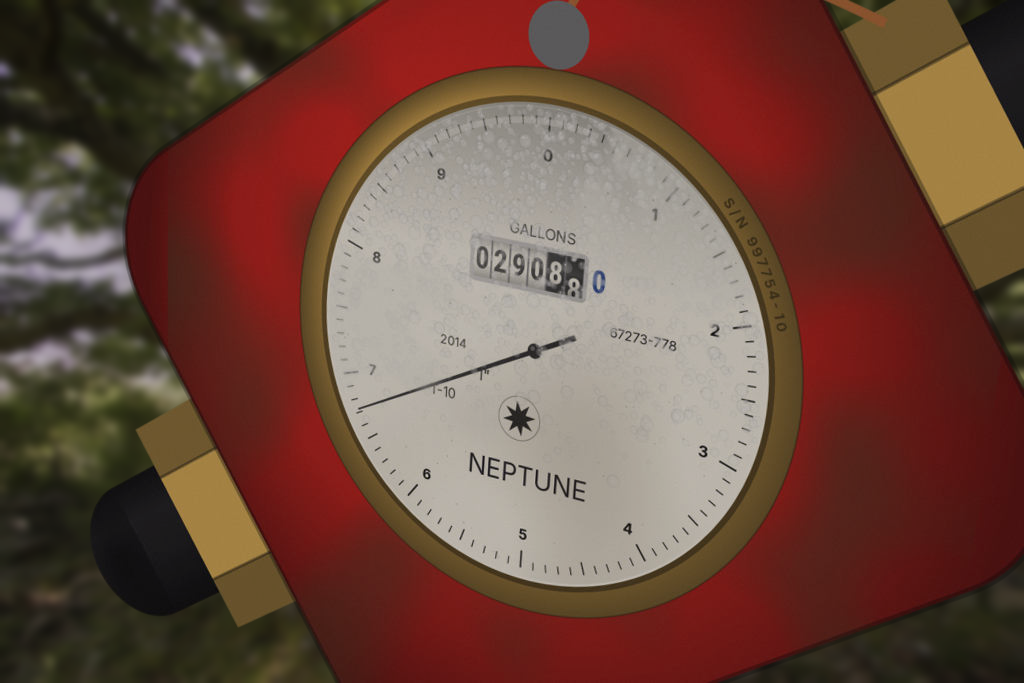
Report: 290876.7 gal
